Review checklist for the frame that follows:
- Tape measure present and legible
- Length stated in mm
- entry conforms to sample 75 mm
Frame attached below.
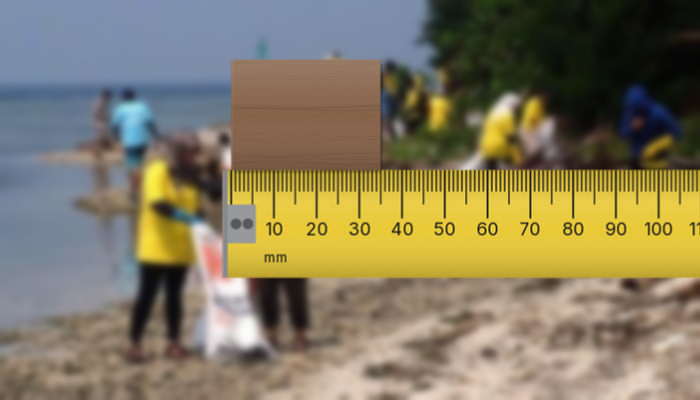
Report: 35 mm
